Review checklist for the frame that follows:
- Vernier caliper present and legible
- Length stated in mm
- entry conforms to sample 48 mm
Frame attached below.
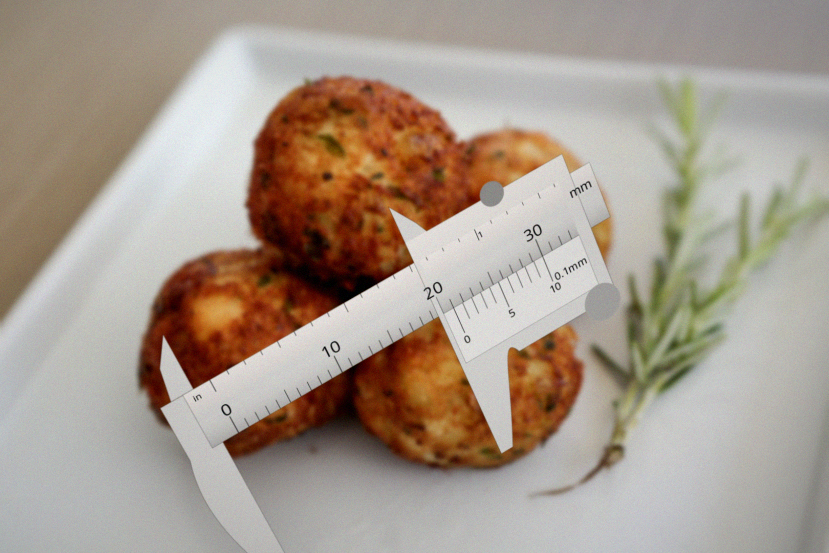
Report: 21.0 mm
